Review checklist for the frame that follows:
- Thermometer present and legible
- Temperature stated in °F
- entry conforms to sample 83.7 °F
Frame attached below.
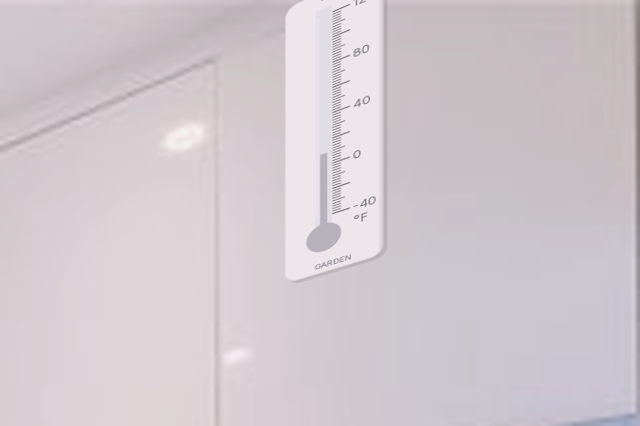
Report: 10 °F
